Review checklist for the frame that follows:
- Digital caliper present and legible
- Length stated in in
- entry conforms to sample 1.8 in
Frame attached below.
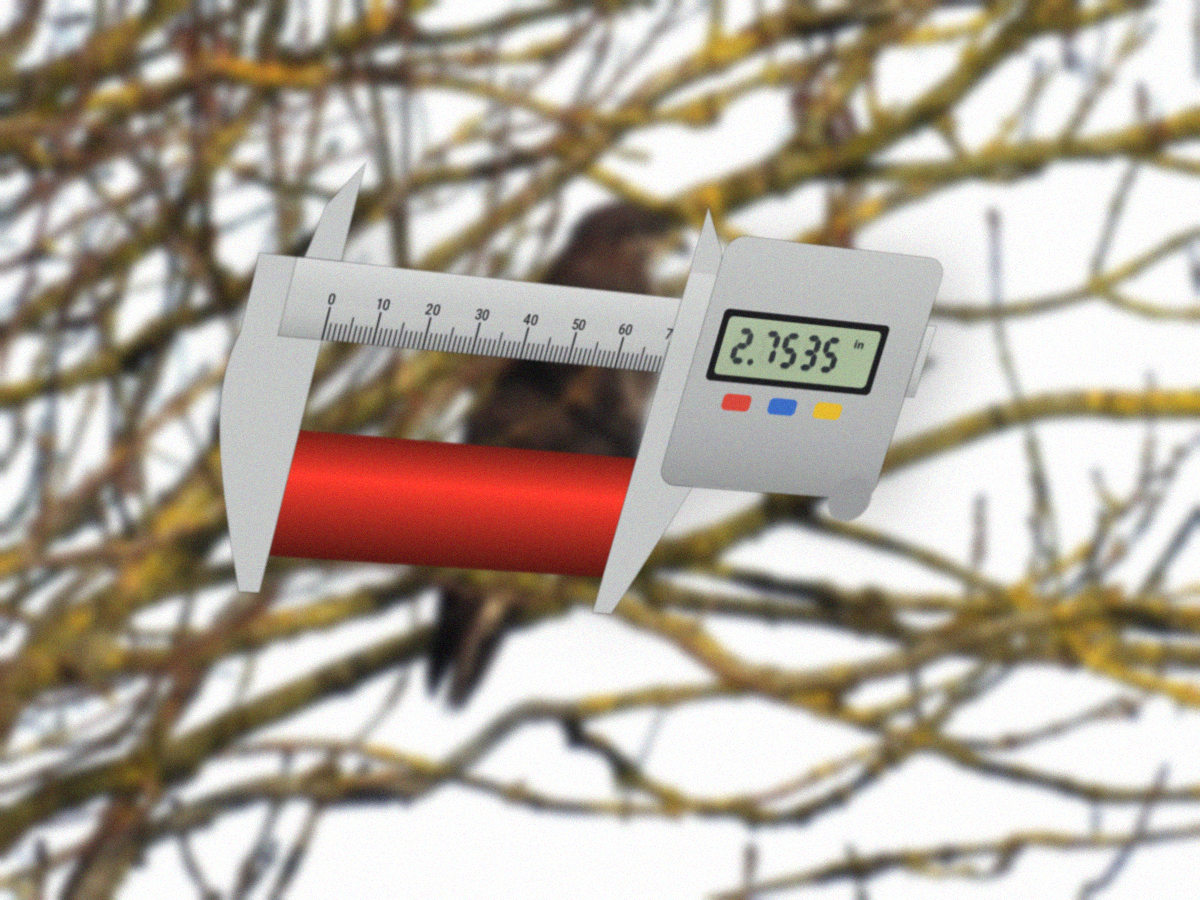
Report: 2.7535 in
